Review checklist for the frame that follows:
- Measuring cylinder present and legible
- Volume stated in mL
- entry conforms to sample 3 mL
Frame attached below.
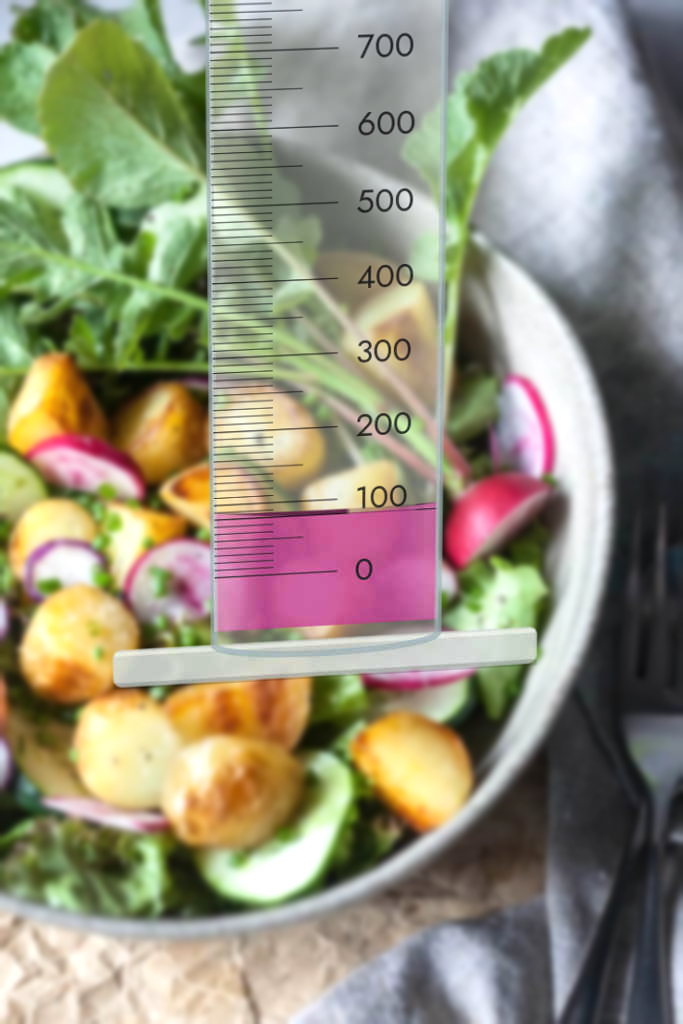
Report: 80 mL
